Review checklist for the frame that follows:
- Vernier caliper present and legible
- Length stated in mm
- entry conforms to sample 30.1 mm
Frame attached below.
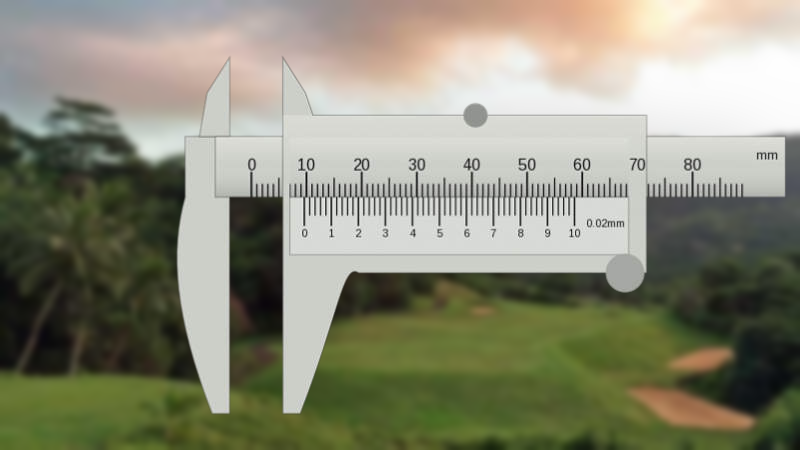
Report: 9.6 mm
